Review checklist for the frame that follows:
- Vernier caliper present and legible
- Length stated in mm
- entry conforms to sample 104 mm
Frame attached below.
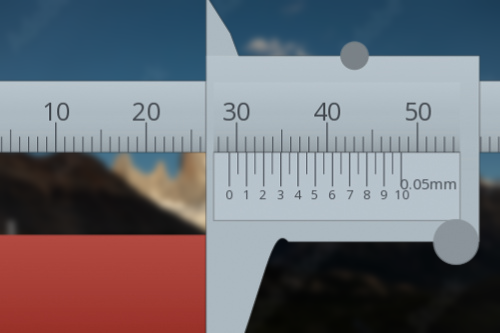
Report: 29.2 mm
